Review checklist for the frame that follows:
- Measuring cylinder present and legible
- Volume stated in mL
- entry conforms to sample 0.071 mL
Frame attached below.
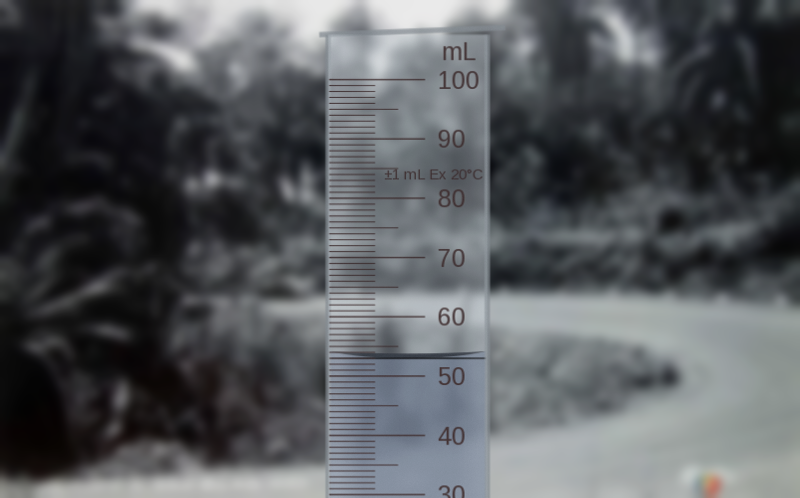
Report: 53 mL
